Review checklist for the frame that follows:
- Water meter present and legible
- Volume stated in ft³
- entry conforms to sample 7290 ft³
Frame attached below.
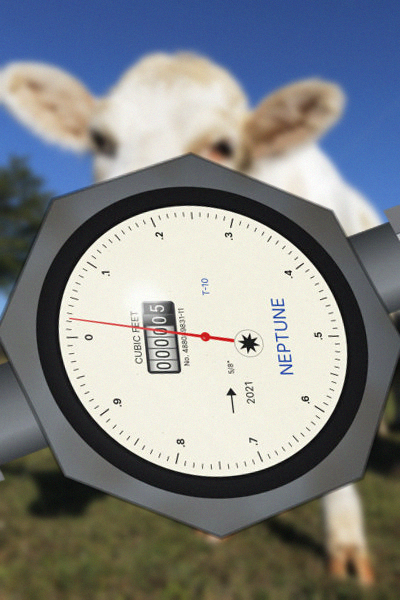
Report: 5.02 ft³
